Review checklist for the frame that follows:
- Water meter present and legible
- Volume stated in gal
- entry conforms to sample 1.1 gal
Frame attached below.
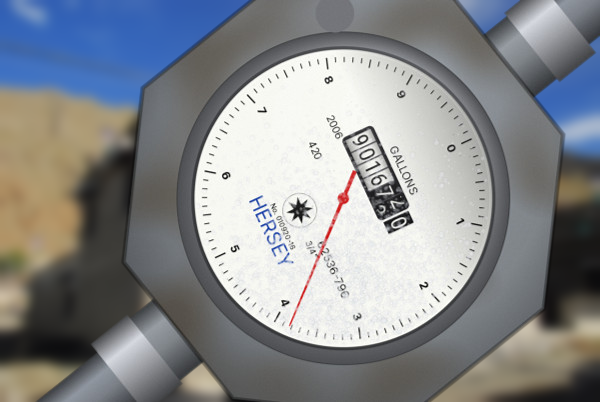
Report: 9016723.8 gal
